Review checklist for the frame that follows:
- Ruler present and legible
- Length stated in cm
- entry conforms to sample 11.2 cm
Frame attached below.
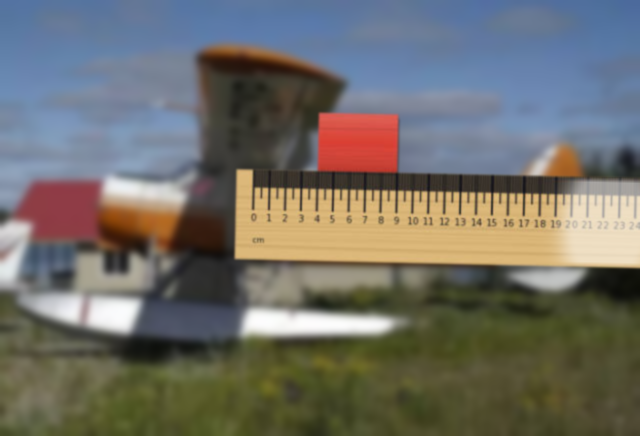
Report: 5 cm
